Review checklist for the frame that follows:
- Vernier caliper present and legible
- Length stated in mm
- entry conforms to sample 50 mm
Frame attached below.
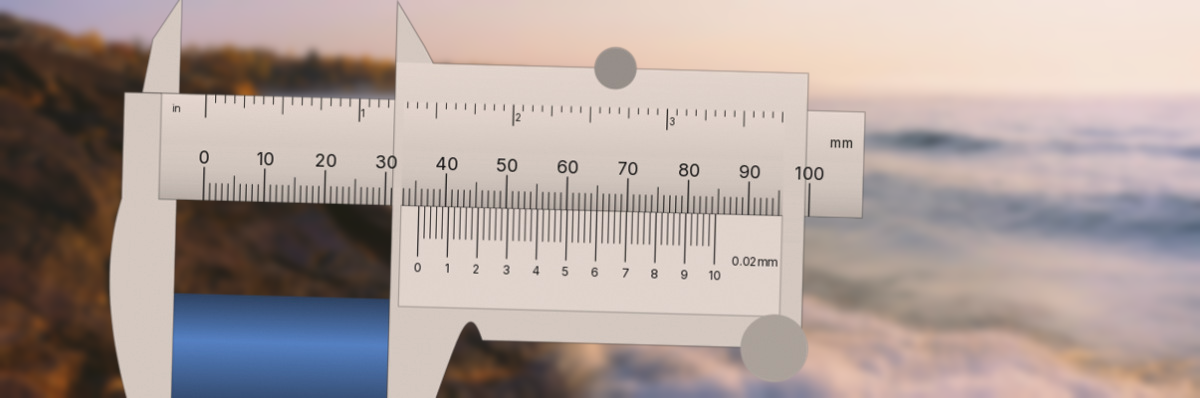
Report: 35.6 mm
